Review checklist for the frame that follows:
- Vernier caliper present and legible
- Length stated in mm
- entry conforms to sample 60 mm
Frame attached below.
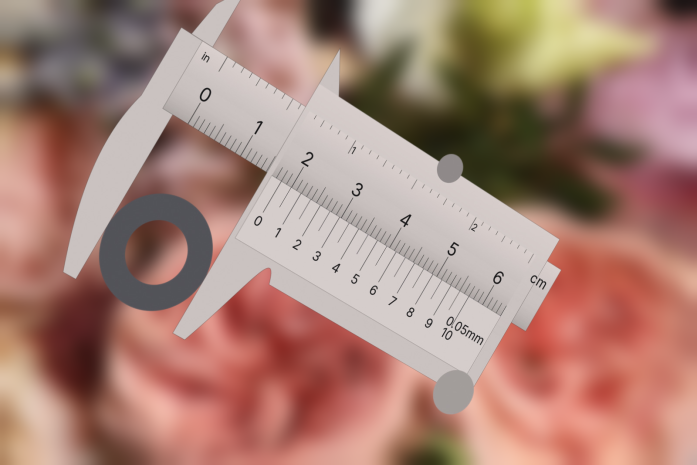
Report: 18.0 mm
